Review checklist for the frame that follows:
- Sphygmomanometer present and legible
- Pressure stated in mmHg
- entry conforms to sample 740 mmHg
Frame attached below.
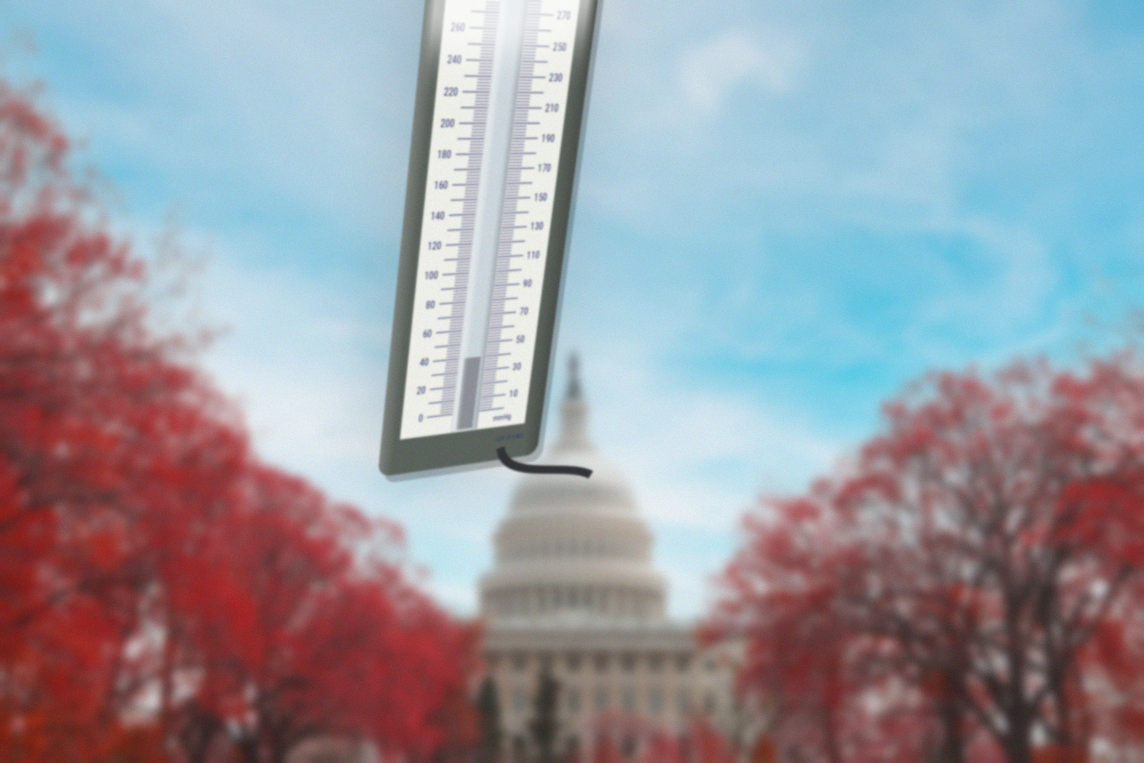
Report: 40 mmHg
